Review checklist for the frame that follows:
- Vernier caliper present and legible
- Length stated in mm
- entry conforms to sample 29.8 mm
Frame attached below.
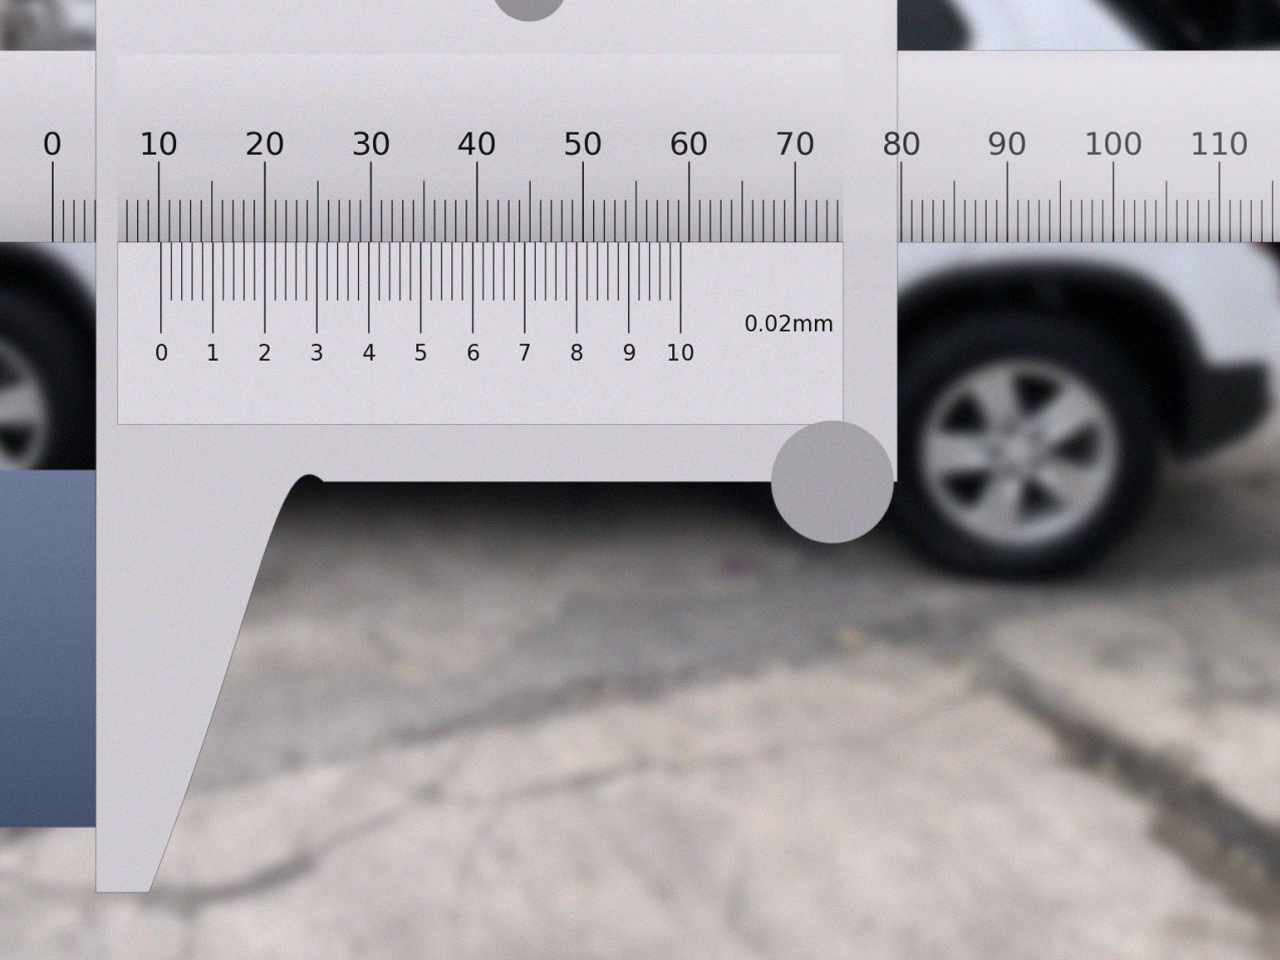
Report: 10.2 mm
